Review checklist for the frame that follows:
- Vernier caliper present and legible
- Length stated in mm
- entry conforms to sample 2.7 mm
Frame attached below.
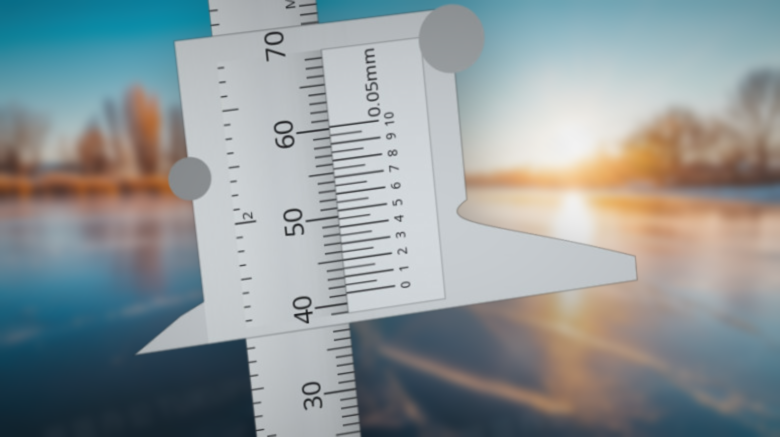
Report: 41.2 mm
